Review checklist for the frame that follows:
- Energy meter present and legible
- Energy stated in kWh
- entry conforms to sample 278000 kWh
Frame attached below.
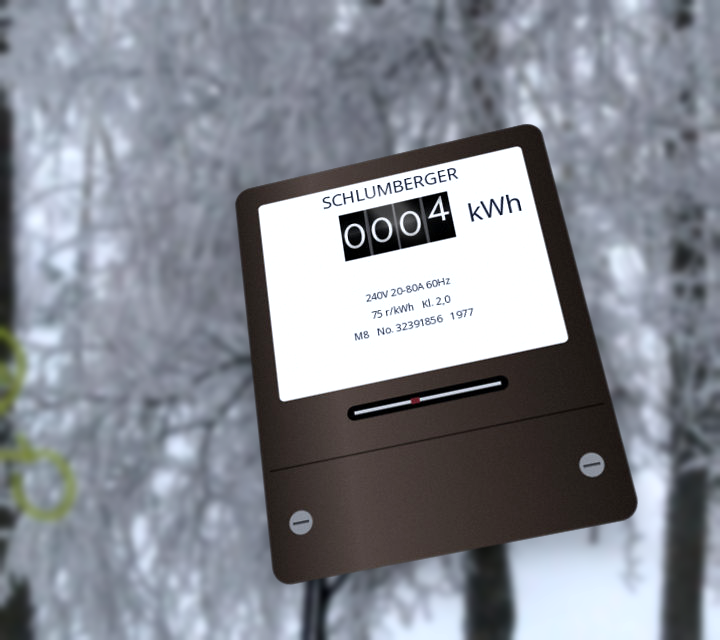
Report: 4 kWh
